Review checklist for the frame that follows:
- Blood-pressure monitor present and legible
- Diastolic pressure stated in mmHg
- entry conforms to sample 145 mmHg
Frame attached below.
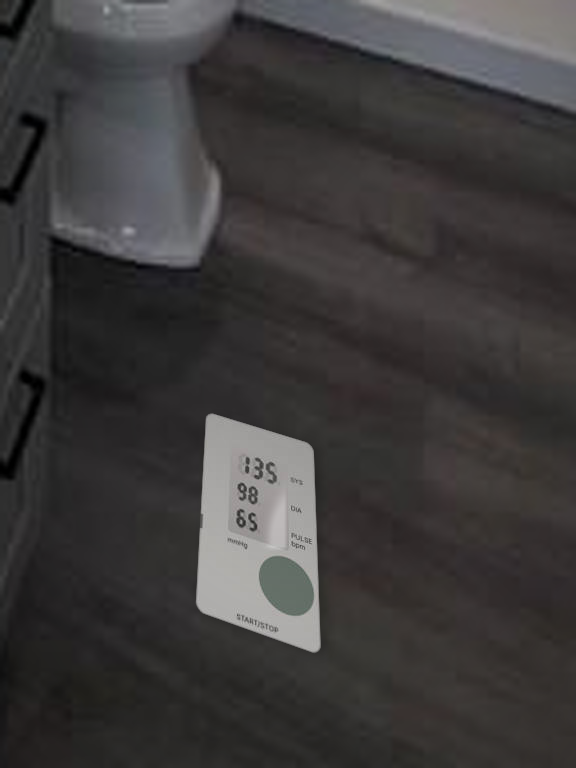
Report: 98 mmHg
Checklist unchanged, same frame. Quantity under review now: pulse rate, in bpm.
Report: 65 bpm
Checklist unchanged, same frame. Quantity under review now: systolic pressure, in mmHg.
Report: 135 mmHg
